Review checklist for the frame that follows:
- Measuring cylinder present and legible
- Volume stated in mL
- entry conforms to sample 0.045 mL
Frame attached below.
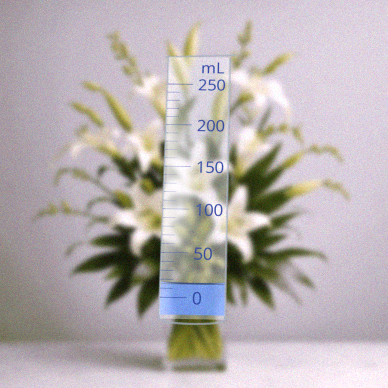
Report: 15 mL
